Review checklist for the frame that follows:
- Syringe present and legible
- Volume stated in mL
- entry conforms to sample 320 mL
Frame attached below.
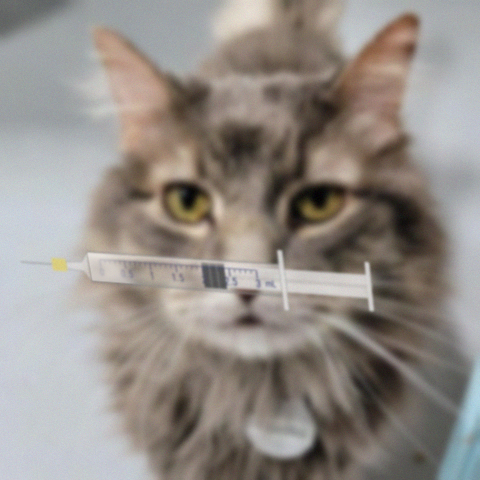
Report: 2 mL
